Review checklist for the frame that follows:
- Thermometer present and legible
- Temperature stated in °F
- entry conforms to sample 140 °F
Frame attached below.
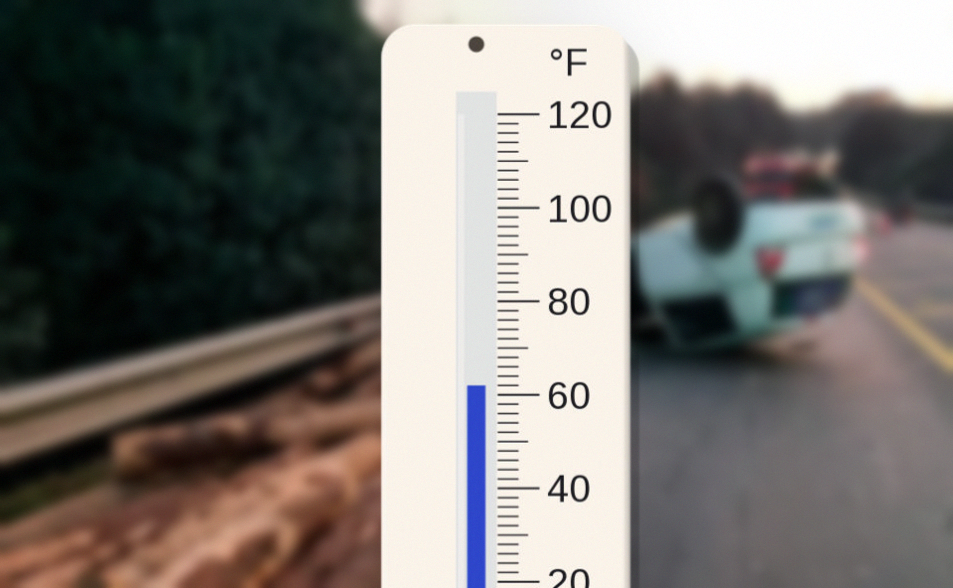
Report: 62 °F
